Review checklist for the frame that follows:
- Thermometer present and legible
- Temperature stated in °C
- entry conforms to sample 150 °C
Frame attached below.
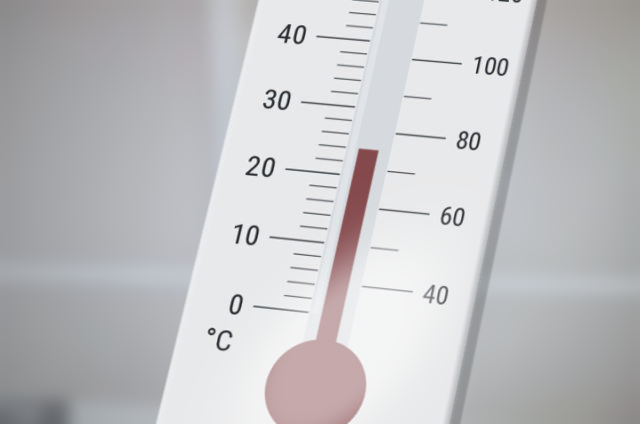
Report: 24 °C
